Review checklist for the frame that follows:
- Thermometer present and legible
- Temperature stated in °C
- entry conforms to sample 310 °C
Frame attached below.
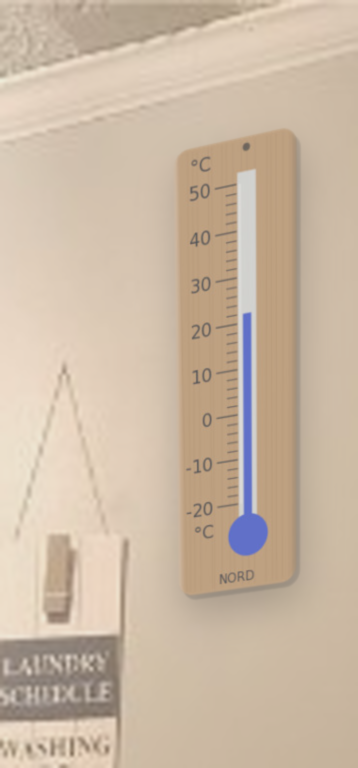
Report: 22 °C
